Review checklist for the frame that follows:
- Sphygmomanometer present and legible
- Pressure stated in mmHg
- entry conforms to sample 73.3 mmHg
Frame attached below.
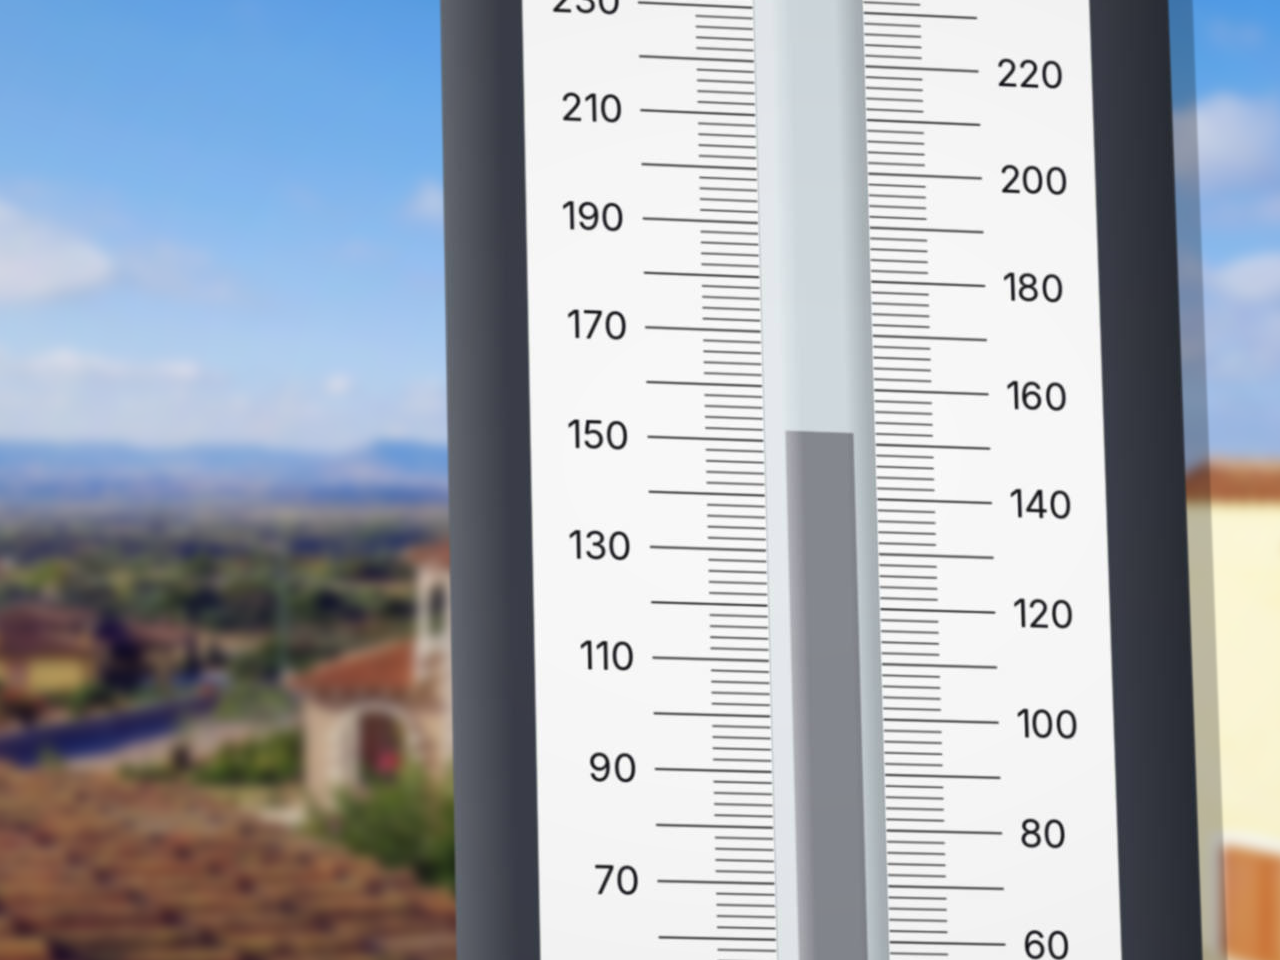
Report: 152 mmHg
